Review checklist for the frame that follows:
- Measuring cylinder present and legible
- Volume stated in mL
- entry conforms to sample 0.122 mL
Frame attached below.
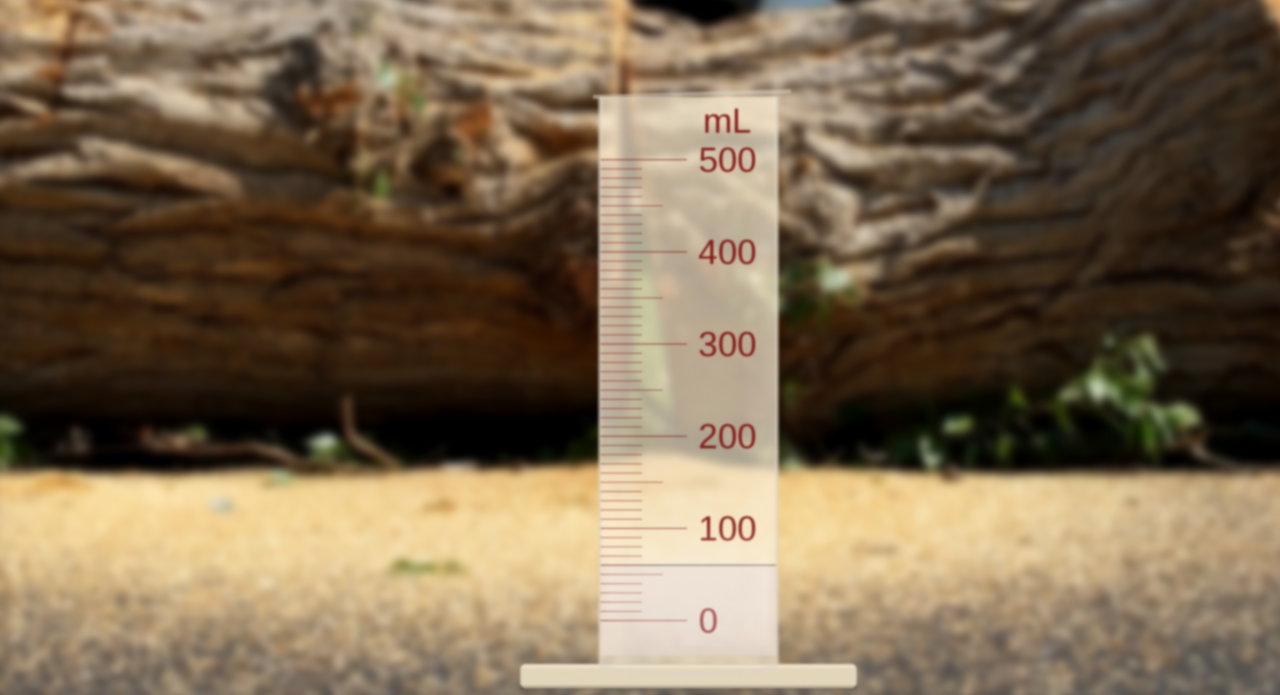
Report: 60 mL
